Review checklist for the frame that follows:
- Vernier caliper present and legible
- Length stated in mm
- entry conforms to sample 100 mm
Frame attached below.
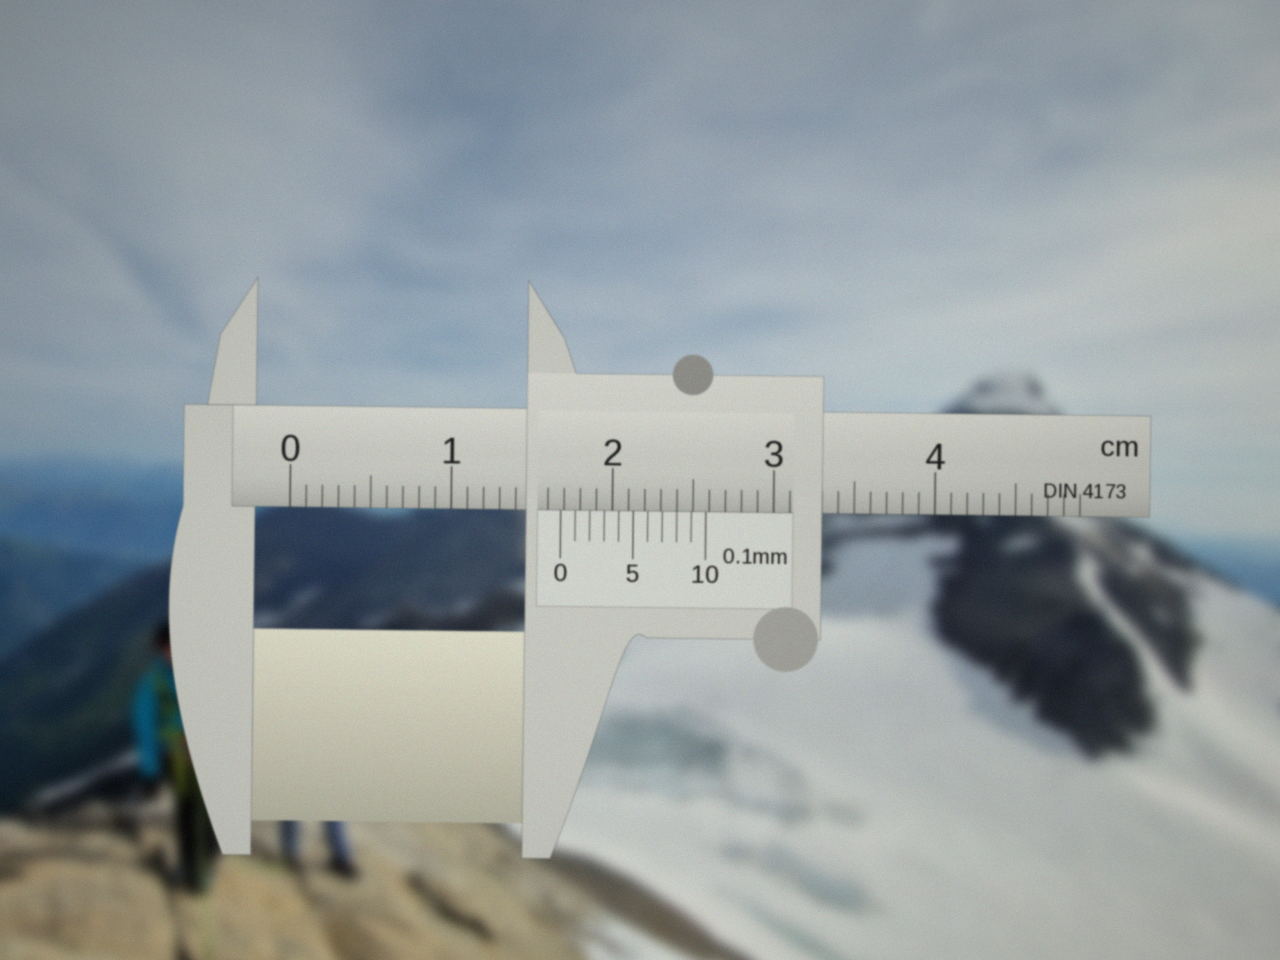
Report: 16.8 mm
